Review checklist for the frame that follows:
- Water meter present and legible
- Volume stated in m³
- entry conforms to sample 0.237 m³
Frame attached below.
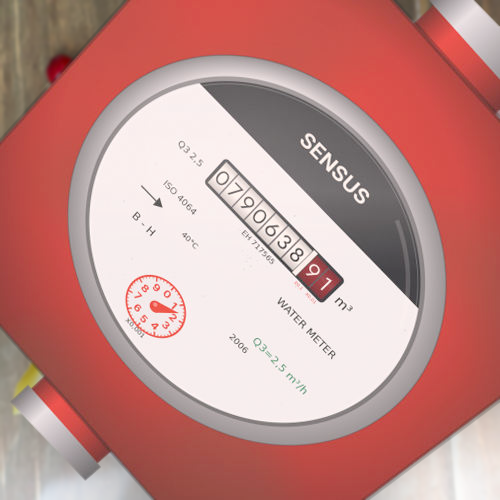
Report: 790638.911 m³
